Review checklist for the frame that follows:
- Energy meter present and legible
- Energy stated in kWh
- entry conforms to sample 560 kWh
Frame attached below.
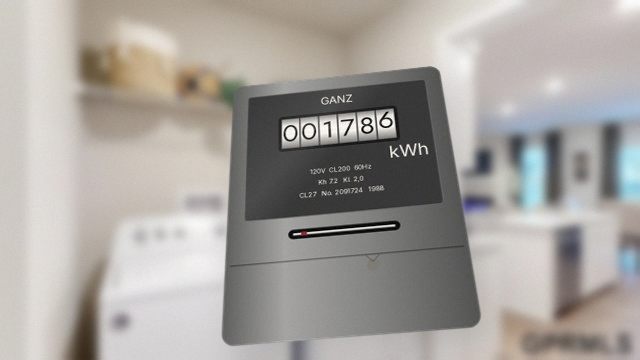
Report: 1786 kWh
